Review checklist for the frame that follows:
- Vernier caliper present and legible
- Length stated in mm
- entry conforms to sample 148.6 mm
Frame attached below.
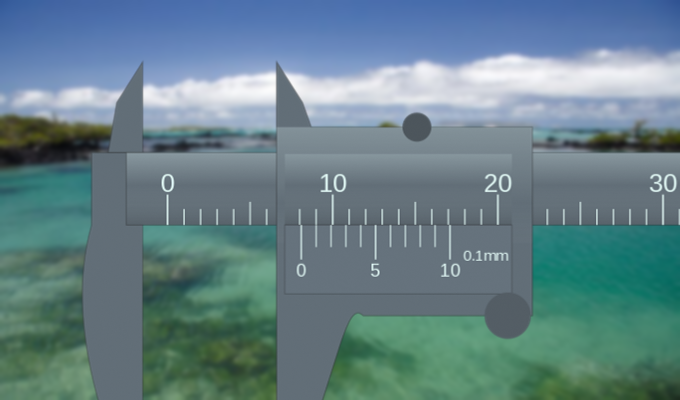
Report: 8.1 mm
